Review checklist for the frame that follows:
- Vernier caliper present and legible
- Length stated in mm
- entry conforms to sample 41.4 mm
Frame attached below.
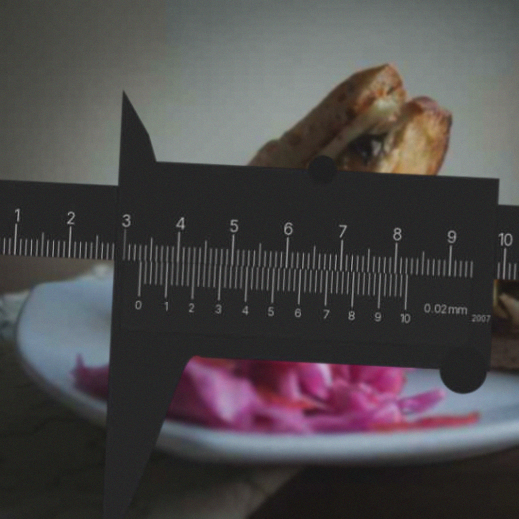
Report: 33.2 mm
